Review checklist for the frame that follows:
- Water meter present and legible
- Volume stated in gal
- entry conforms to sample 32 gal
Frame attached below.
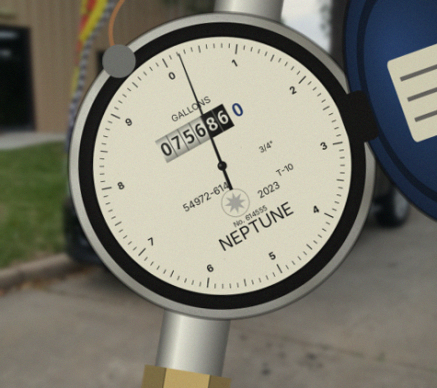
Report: 756860.2 gal
